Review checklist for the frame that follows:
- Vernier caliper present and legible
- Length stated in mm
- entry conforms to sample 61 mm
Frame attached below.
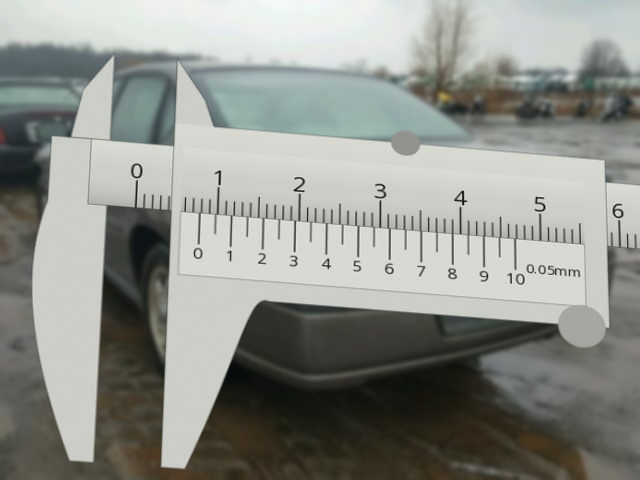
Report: 7.8 mm
